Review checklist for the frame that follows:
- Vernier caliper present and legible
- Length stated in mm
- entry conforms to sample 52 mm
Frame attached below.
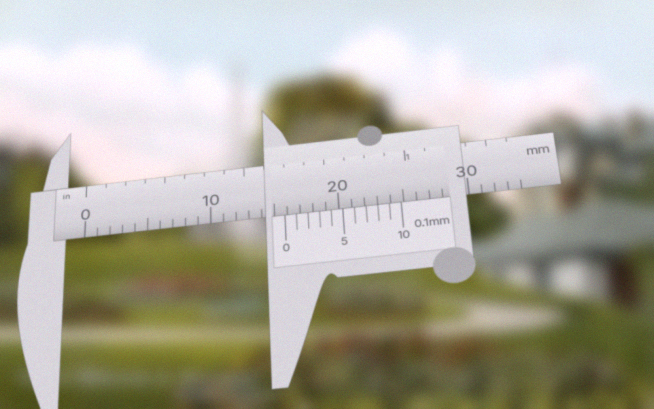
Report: 15.8 mm
